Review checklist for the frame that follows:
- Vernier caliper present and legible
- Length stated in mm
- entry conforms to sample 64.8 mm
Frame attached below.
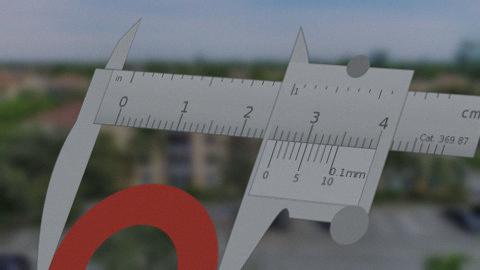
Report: 25.6 mm
